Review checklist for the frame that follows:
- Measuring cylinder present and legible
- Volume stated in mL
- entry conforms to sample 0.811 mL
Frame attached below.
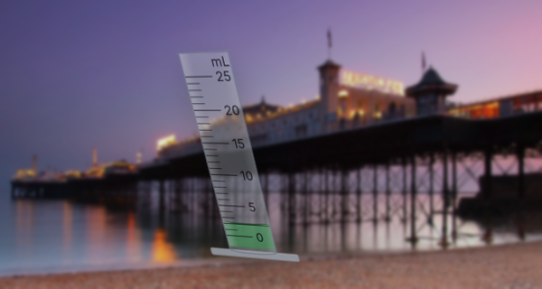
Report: 2 mL
